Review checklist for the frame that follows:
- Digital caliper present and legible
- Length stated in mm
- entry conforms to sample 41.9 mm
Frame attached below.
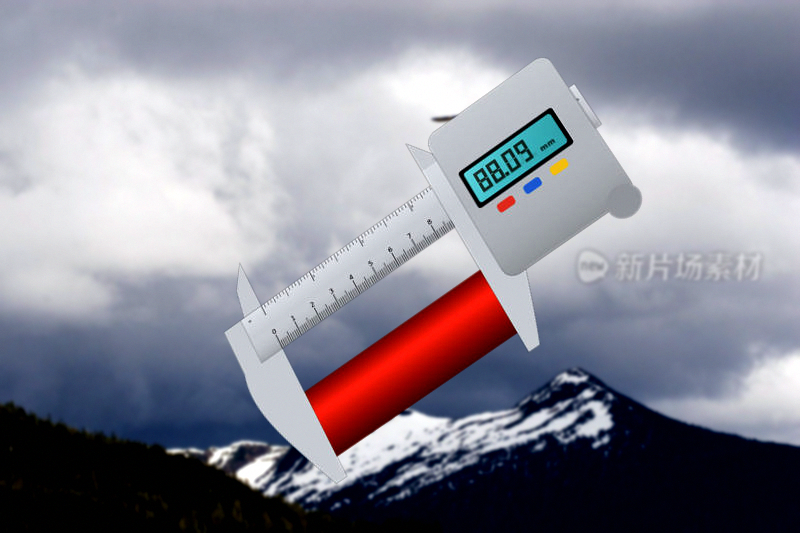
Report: 88.09 mm
